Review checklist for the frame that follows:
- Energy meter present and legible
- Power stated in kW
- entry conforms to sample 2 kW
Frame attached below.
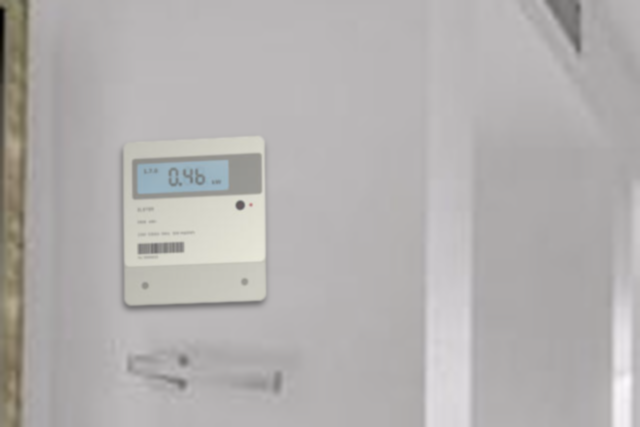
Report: 0.46 kW
